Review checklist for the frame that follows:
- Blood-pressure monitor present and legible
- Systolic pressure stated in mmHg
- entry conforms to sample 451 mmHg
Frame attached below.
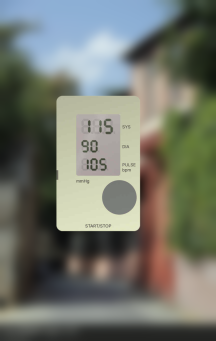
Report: 115 mmHg
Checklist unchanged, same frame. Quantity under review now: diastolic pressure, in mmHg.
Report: 90 mmHg
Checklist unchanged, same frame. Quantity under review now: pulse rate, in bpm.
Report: 105 bpm
